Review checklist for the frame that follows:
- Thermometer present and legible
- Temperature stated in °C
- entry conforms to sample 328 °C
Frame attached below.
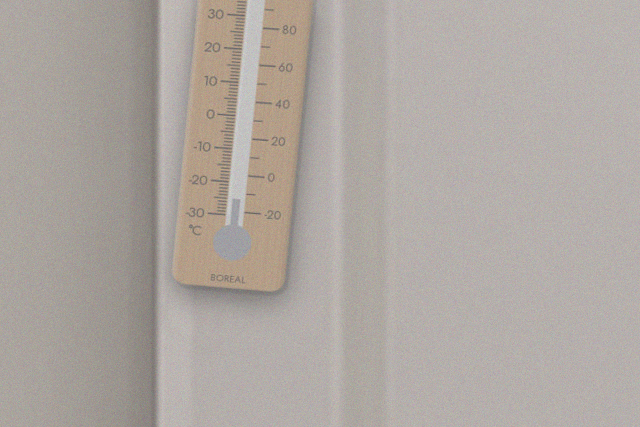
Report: -25 °C
